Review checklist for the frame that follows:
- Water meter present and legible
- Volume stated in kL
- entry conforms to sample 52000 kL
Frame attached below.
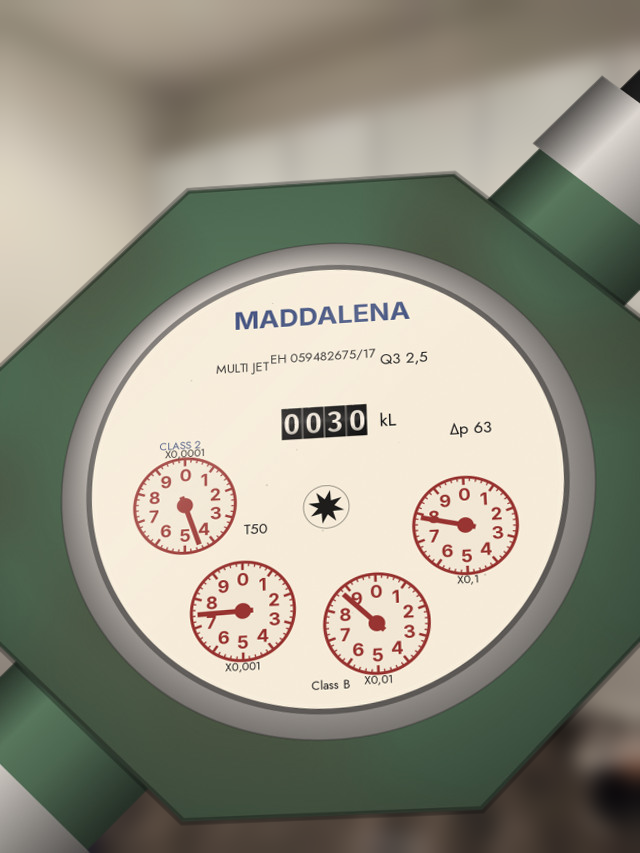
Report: 30.7874 kL
